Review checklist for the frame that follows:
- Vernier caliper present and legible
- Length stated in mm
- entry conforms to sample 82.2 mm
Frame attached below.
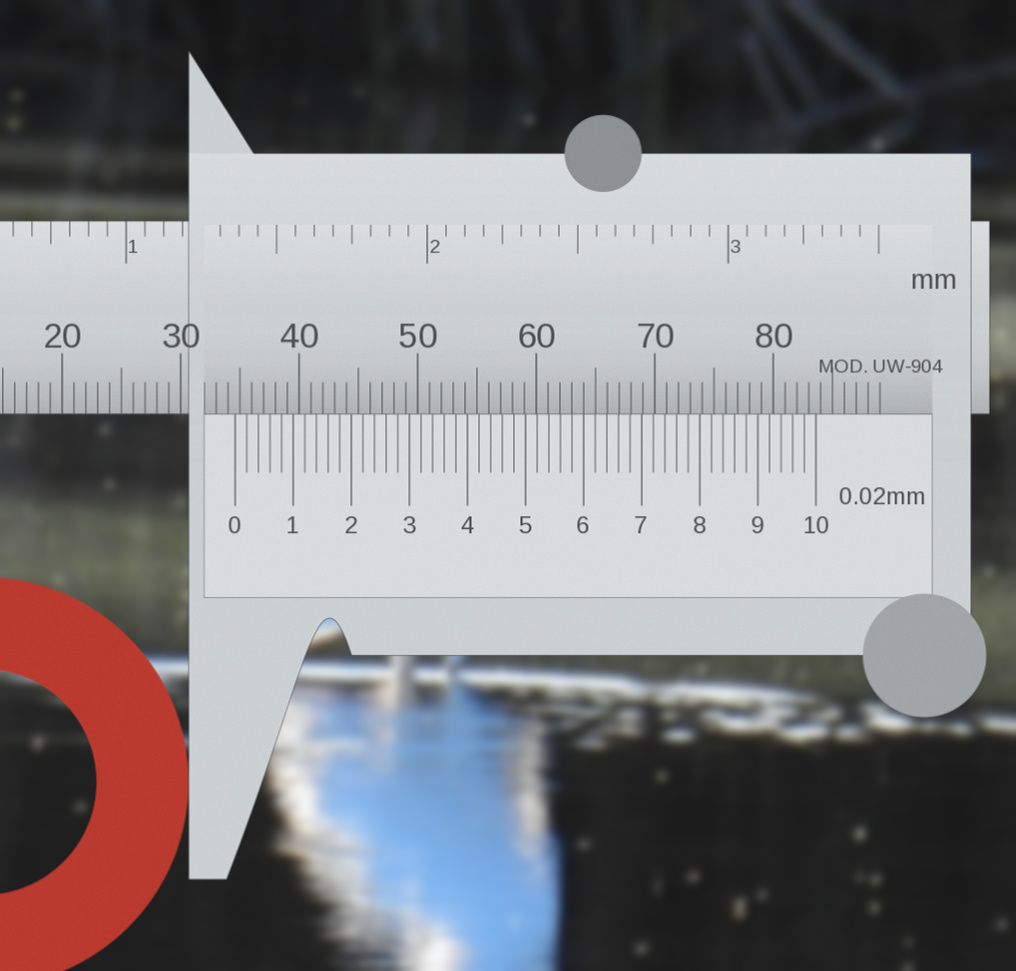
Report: 34.6 mm
